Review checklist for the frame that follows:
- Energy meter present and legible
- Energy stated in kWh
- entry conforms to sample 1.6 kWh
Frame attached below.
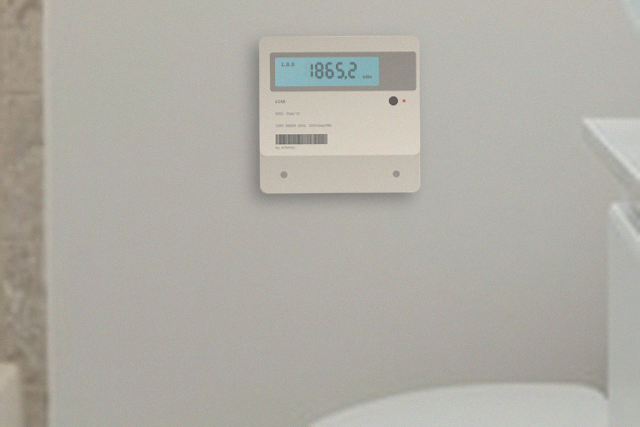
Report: 1865.2 kWh
